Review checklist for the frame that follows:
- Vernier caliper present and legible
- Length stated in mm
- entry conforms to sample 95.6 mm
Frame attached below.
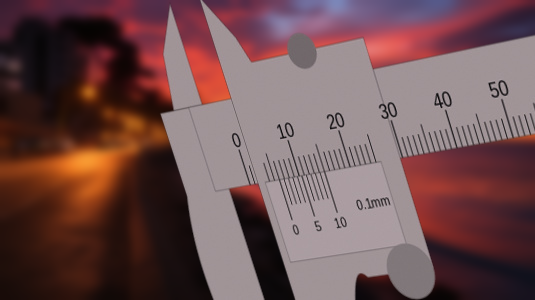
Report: 6.0 mm
